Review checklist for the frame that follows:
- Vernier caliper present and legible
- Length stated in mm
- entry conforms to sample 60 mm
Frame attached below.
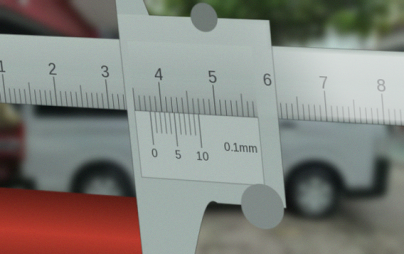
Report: 37.8 mm
